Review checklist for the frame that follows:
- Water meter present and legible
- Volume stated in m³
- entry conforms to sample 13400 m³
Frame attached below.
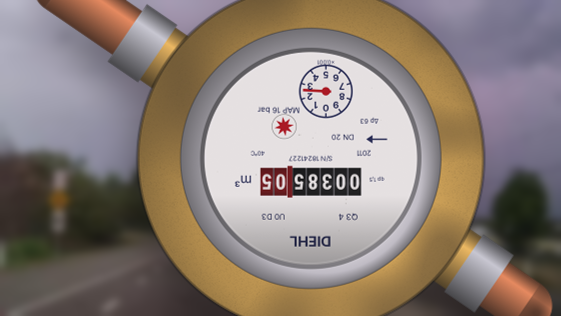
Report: 385.052 m³
